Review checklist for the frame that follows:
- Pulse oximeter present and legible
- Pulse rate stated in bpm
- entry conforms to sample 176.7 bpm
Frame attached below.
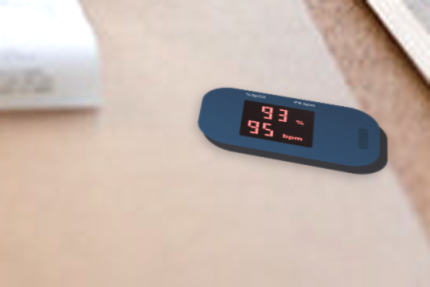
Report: 95 bpm
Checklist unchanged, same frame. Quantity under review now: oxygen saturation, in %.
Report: 93 %
